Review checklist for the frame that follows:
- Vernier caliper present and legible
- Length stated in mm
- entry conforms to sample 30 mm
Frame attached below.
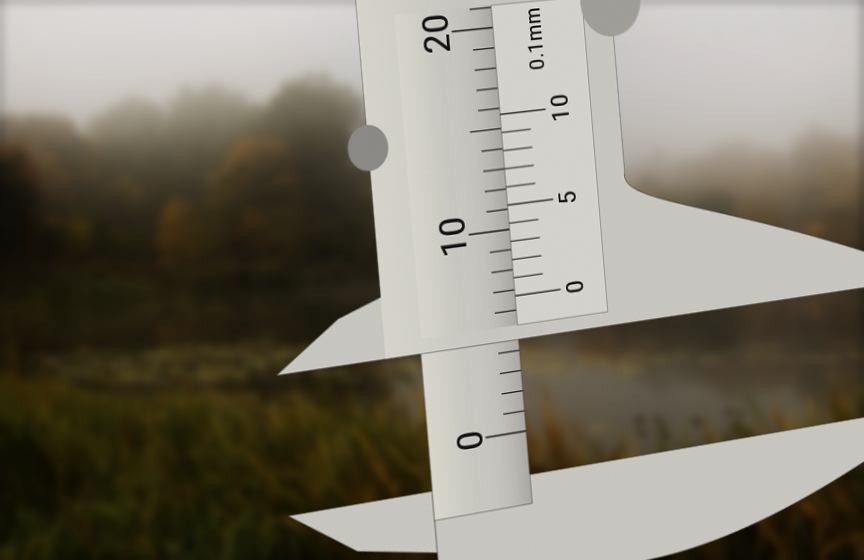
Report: 6.7 mm
